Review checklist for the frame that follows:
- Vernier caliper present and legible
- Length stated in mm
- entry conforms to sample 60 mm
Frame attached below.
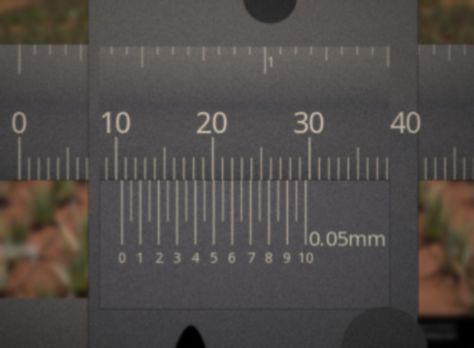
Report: 10.6 mm
